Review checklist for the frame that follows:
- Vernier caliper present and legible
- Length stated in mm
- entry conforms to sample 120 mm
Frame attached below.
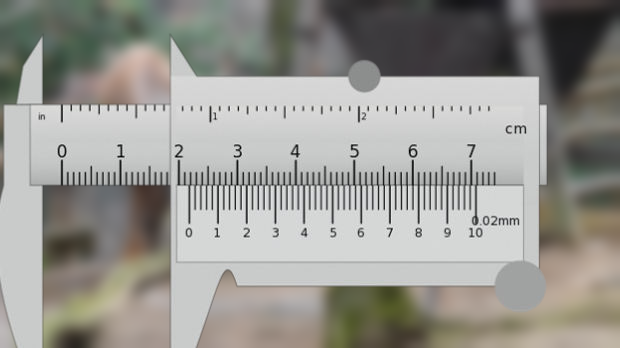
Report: 21.8 mm
